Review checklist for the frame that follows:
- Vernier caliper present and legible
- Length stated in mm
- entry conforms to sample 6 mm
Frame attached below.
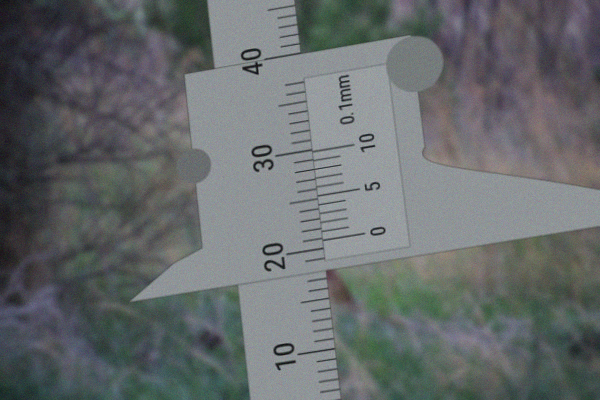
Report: 20.8 mm
